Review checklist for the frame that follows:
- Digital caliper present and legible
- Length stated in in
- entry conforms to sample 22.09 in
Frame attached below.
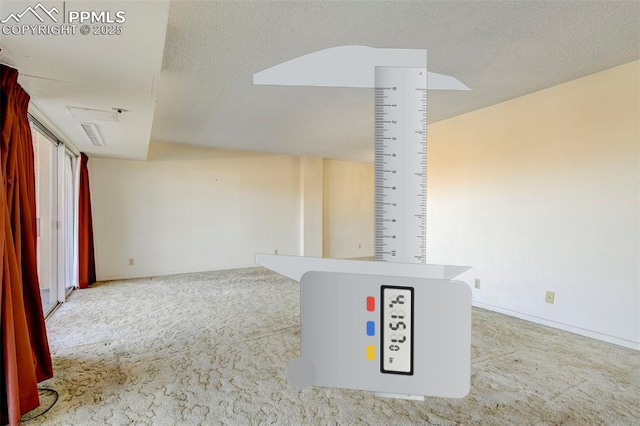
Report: 4.1570 in
